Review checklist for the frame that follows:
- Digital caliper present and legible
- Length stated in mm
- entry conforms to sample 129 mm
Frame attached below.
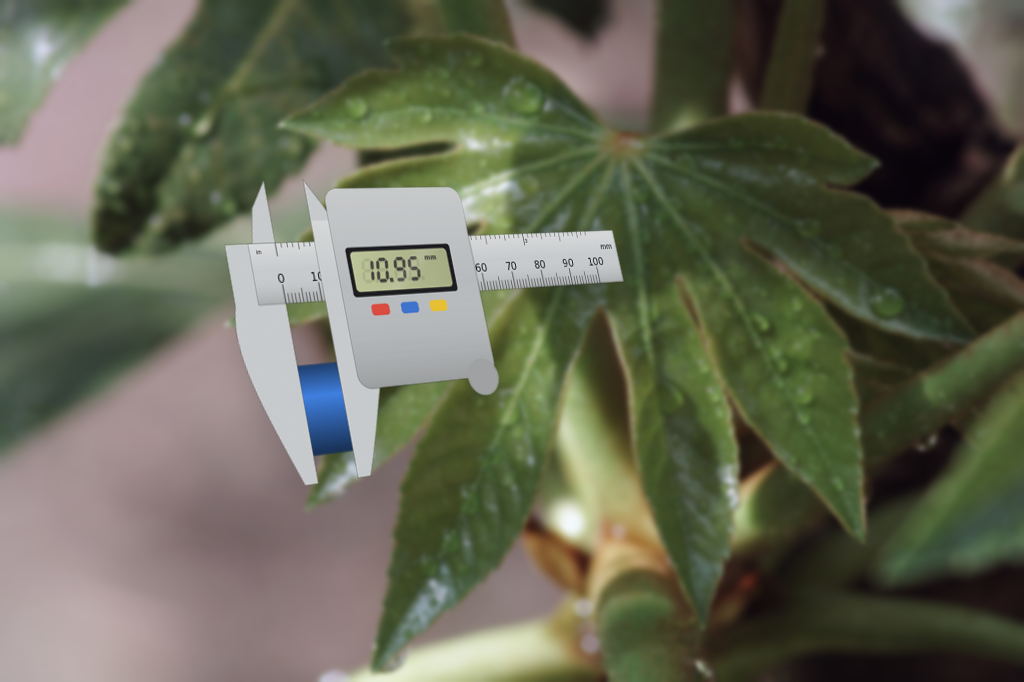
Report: 10.95 mm
